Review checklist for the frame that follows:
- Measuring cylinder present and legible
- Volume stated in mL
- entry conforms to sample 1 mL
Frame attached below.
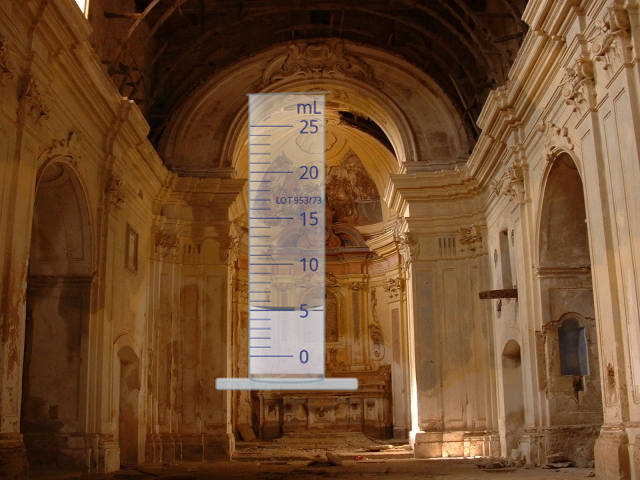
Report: 5 mL
